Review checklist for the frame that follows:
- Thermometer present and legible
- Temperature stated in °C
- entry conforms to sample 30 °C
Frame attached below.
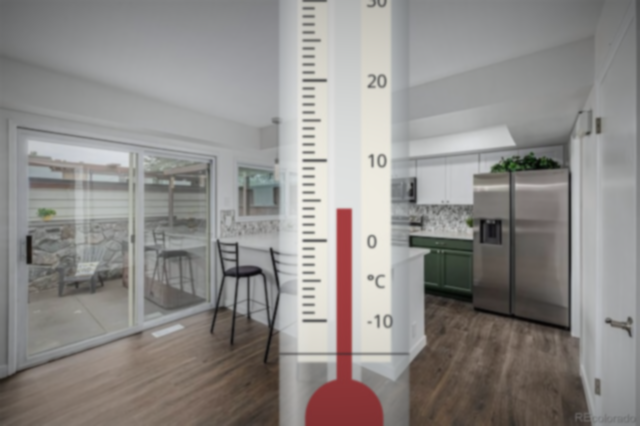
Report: 4 °C
